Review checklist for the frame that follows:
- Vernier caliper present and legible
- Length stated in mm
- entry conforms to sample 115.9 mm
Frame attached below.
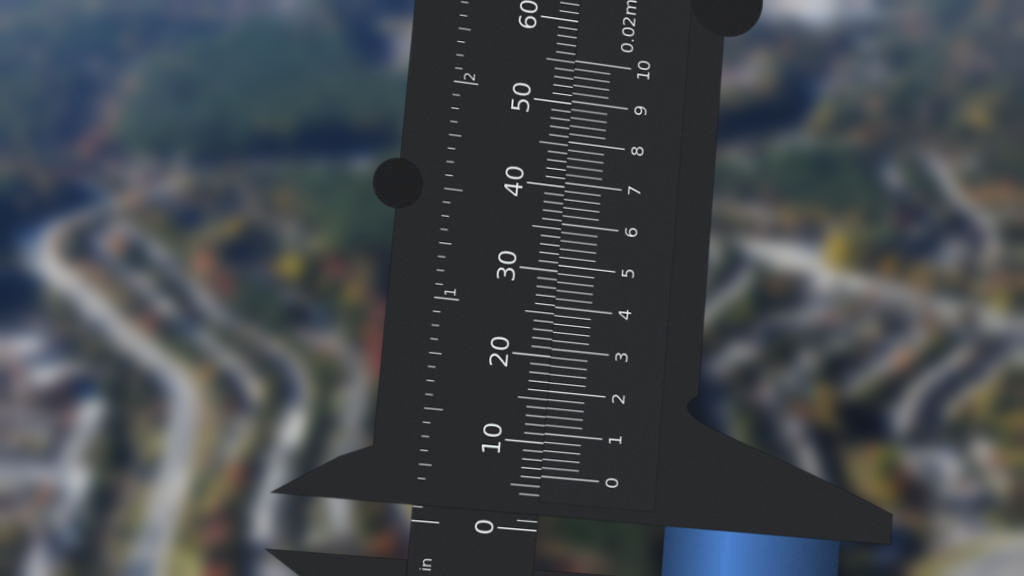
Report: 6.2 mm
